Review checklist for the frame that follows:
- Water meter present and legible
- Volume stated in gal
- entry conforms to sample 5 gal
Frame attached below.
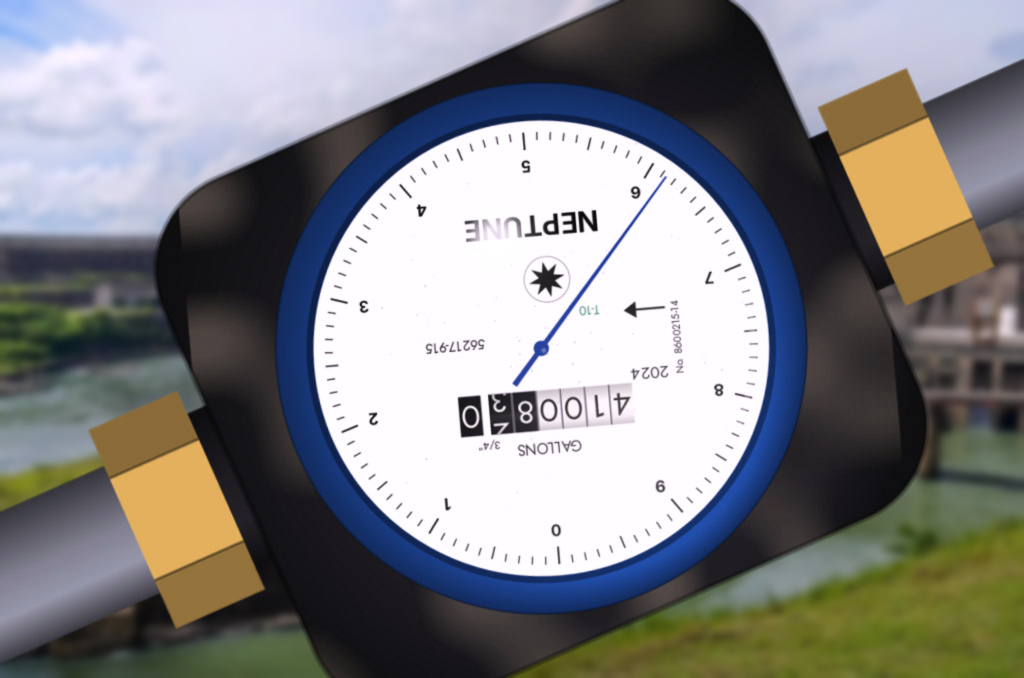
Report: 4100826.1 gal
